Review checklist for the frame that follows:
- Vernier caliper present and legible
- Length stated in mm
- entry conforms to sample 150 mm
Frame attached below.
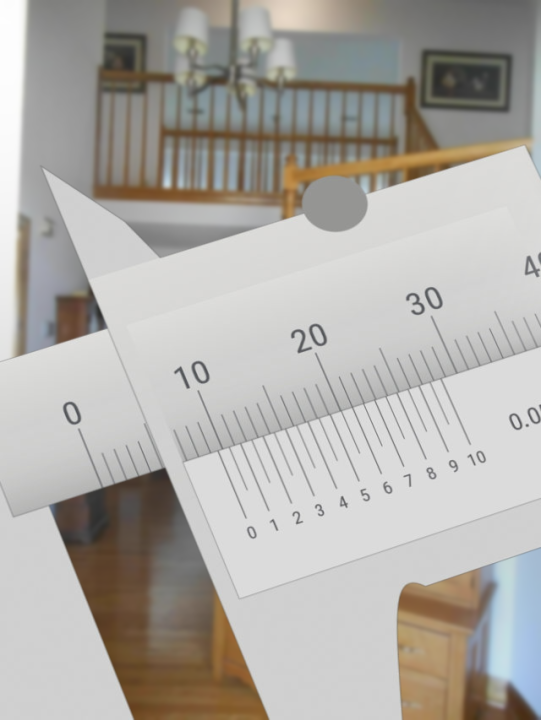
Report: 9.6 mm
